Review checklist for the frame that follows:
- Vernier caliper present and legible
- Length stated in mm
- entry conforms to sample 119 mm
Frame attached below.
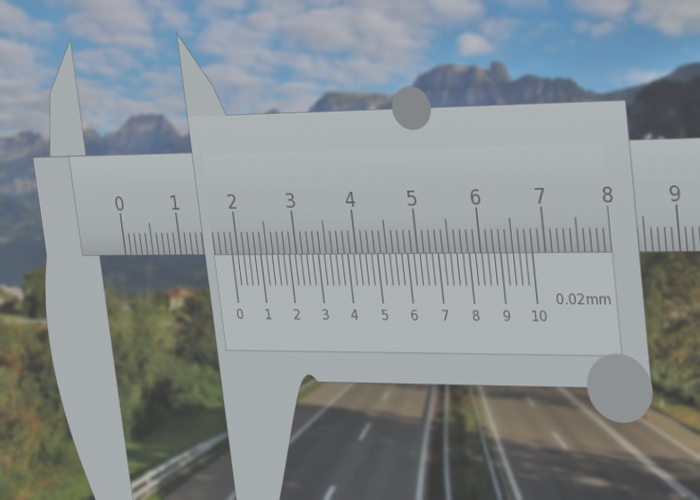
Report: 19.0 mm
